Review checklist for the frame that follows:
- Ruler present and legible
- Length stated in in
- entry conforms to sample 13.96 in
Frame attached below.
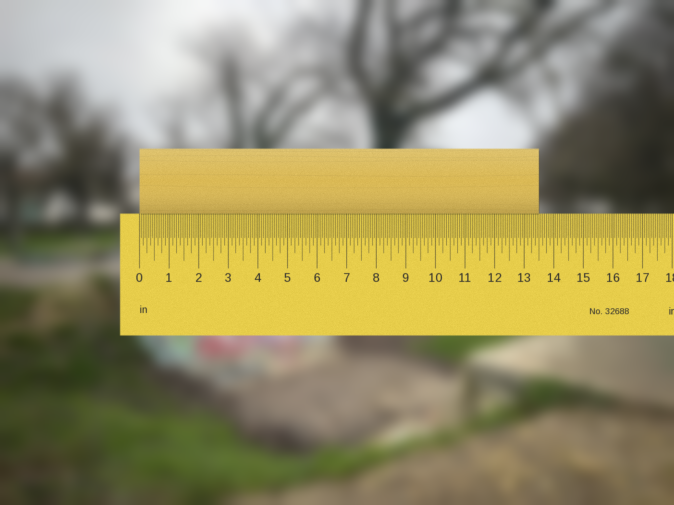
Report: 13.5 in
